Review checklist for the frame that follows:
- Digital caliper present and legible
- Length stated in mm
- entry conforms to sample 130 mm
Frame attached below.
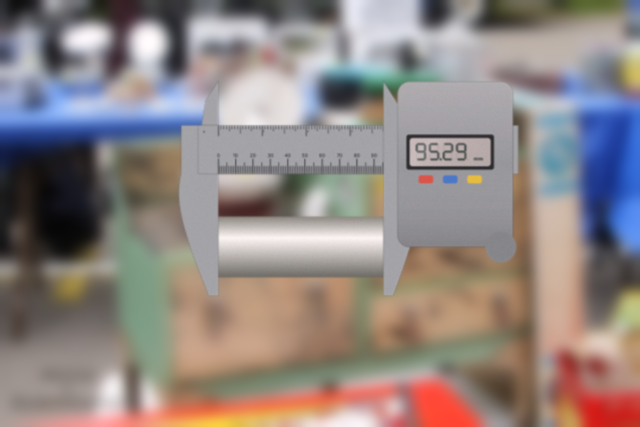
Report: 95.29 mm
